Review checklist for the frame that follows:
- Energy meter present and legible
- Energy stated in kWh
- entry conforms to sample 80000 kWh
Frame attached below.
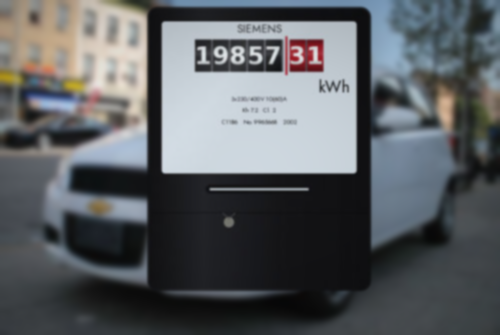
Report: 19857.31 kWh
